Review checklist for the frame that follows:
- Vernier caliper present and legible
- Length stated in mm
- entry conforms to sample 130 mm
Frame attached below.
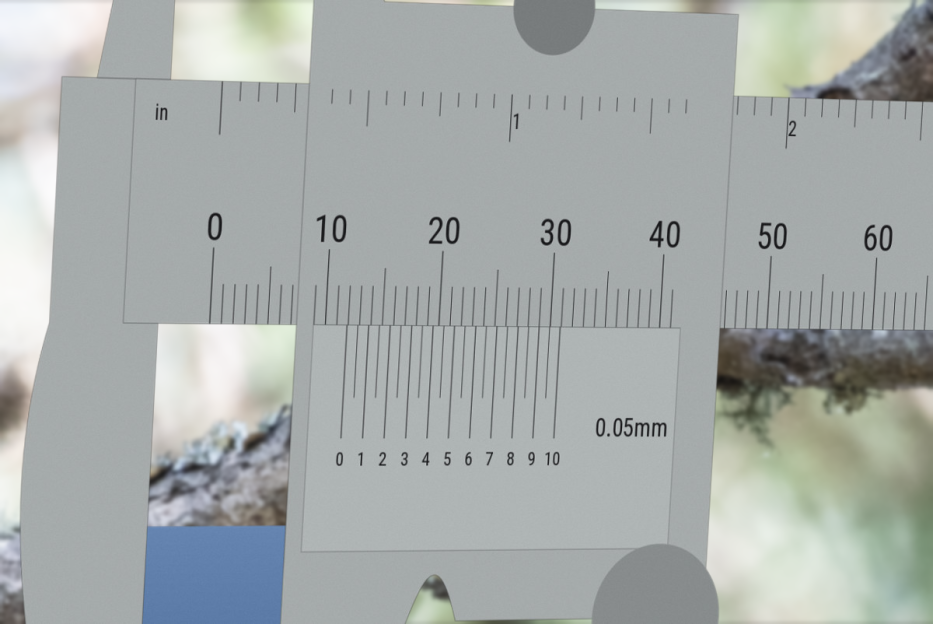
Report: 11.9 mm
